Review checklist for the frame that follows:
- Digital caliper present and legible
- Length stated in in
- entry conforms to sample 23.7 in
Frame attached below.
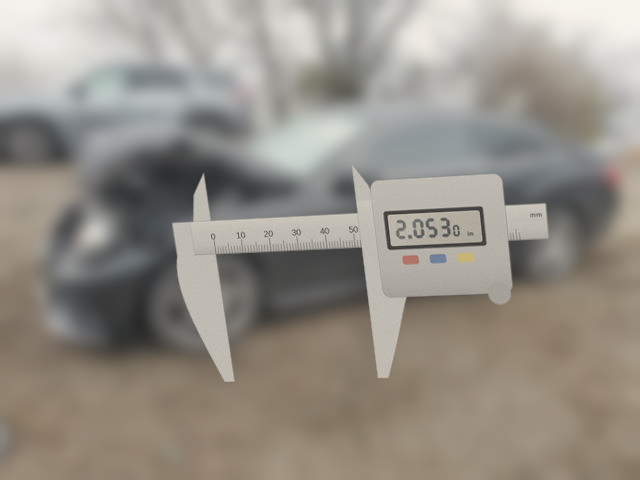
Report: 2.0530 in
